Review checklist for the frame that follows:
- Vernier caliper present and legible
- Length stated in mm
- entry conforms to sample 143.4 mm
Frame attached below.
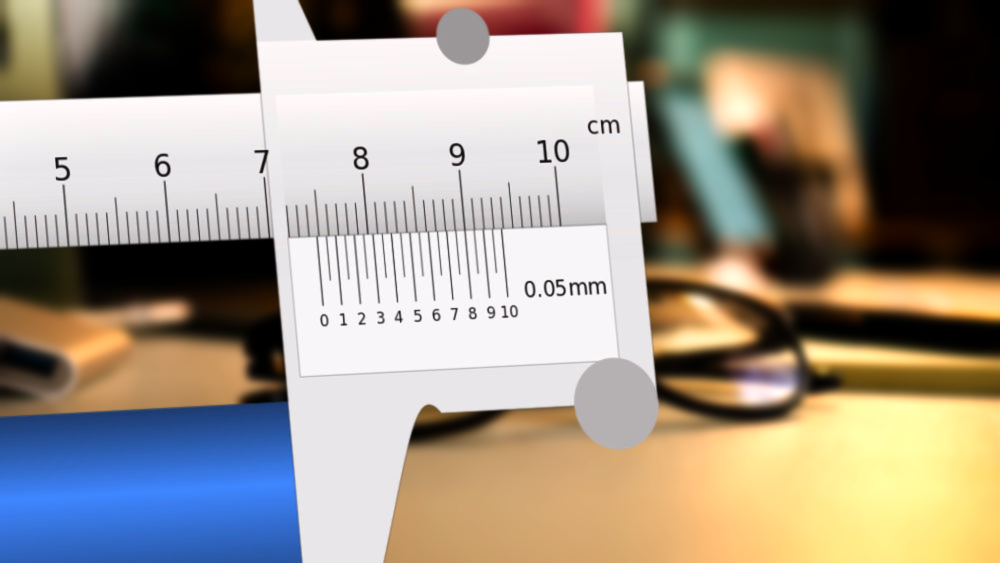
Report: 74.8 mm
